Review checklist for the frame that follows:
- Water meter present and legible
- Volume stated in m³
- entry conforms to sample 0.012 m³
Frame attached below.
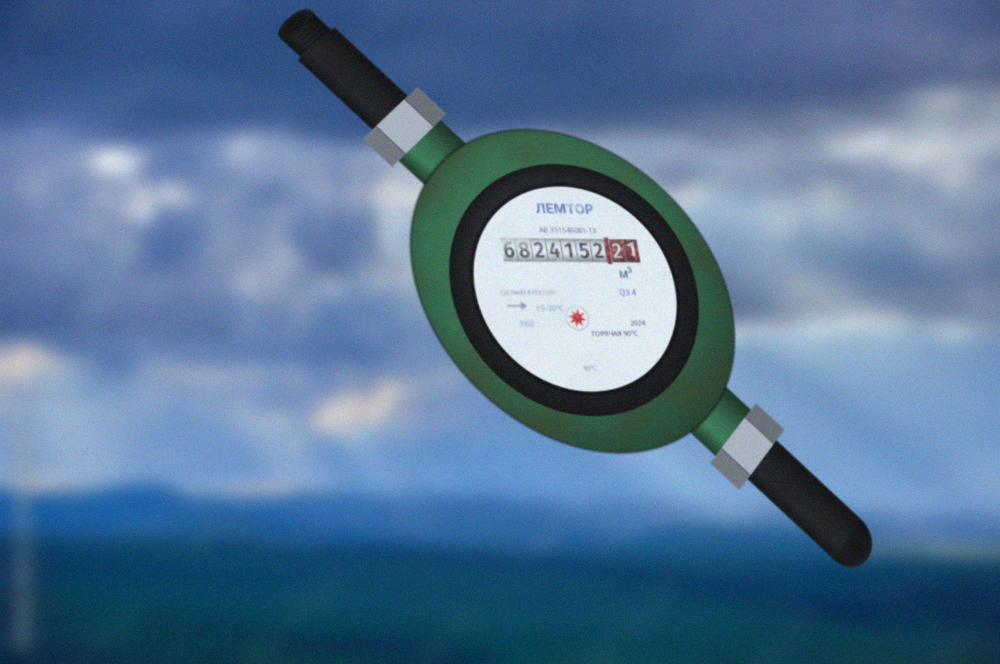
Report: 6824152.21 m³
